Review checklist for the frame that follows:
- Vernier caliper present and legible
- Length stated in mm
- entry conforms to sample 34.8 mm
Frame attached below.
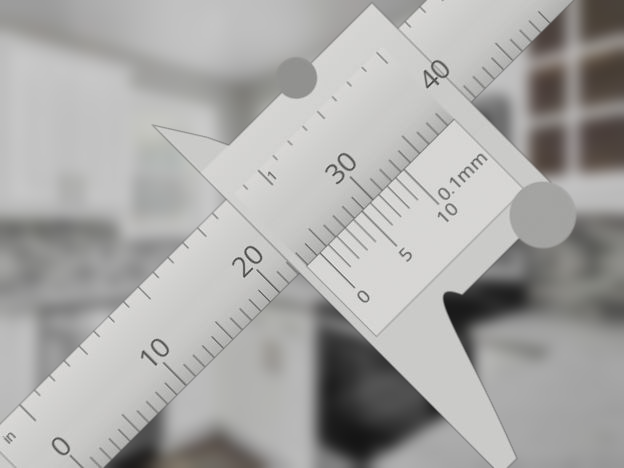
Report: 24.3 mm
